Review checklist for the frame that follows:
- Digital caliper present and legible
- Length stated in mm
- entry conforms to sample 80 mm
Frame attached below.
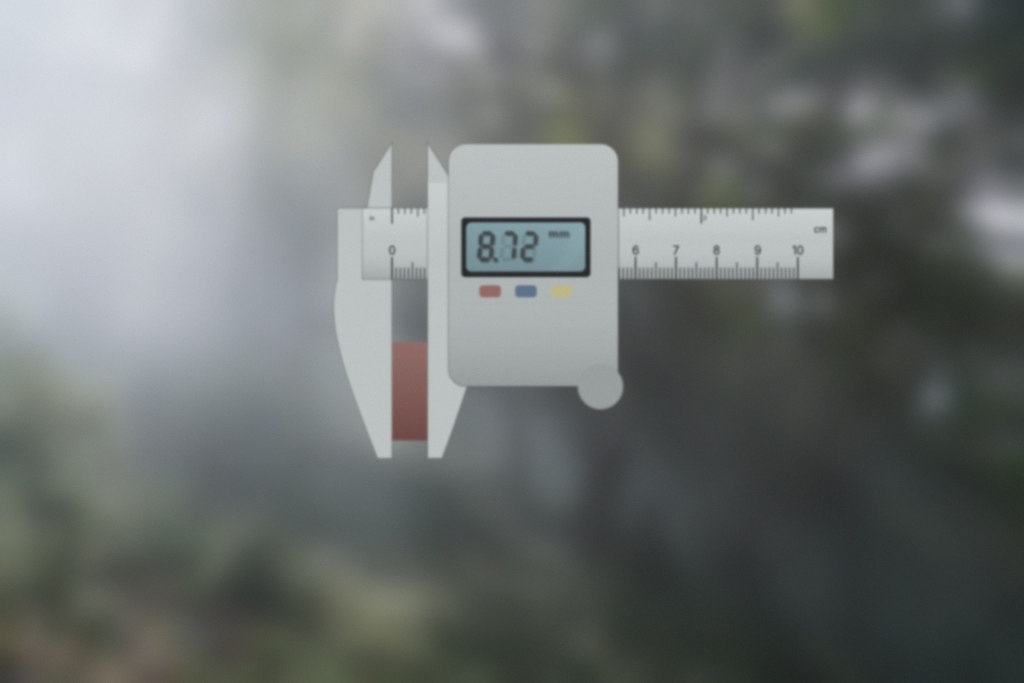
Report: 8.72 mm
